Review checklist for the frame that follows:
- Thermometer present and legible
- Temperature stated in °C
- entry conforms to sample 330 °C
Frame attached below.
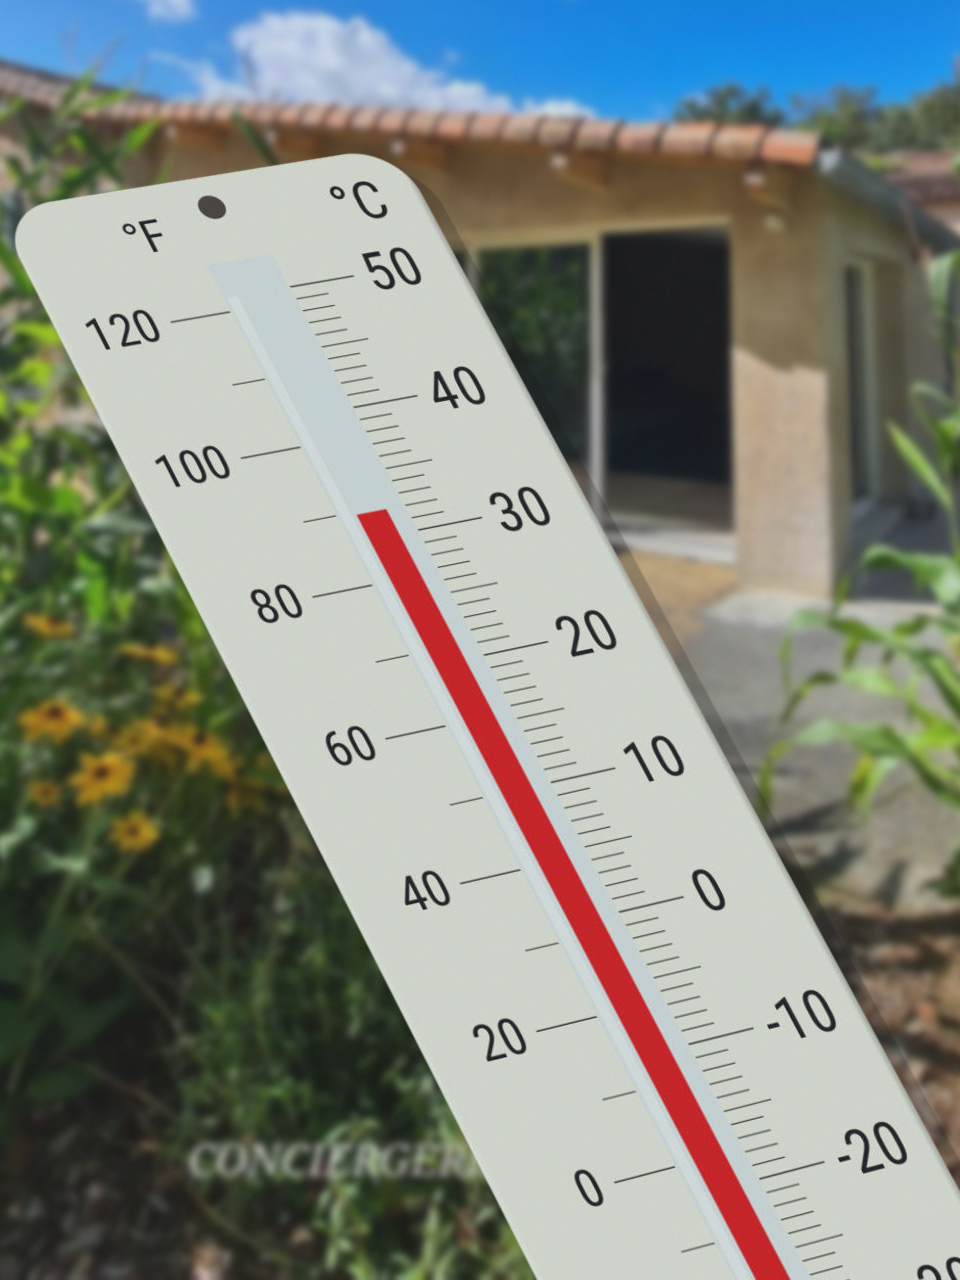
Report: 32 °C
